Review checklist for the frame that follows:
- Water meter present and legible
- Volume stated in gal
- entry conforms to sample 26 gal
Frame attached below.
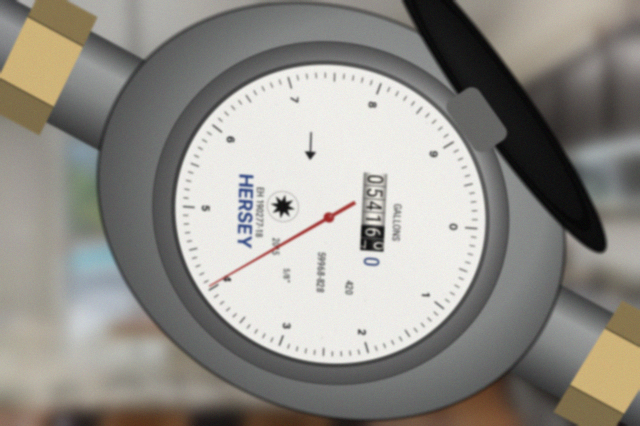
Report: 541664.0 gal
